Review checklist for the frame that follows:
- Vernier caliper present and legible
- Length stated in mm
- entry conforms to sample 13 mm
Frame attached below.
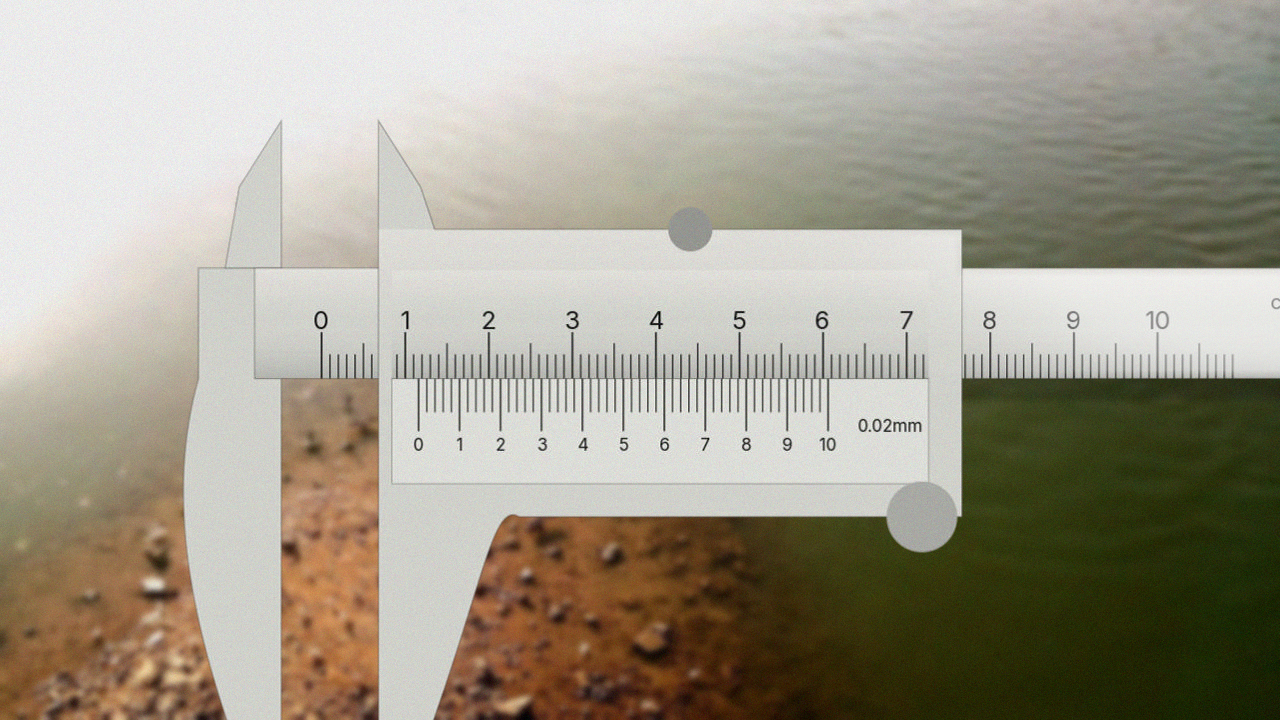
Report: 11.6 mm
